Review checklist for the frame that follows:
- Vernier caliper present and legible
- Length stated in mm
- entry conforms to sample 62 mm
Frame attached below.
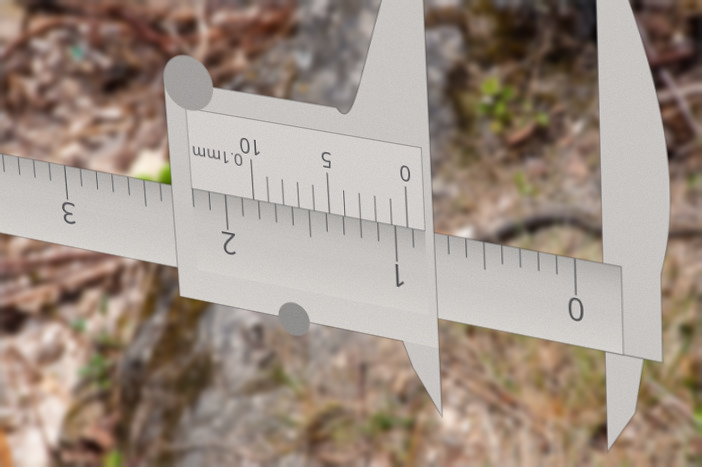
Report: 9.3 mm
